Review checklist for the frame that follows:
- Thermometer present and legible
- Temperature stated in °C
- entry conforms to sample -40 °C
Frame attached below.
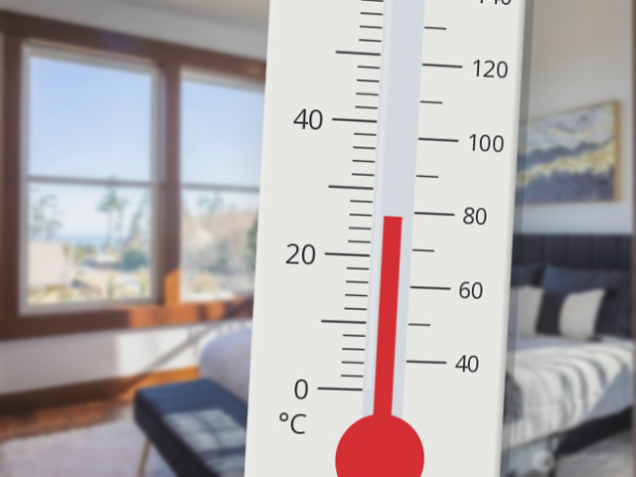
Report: 26 °C
